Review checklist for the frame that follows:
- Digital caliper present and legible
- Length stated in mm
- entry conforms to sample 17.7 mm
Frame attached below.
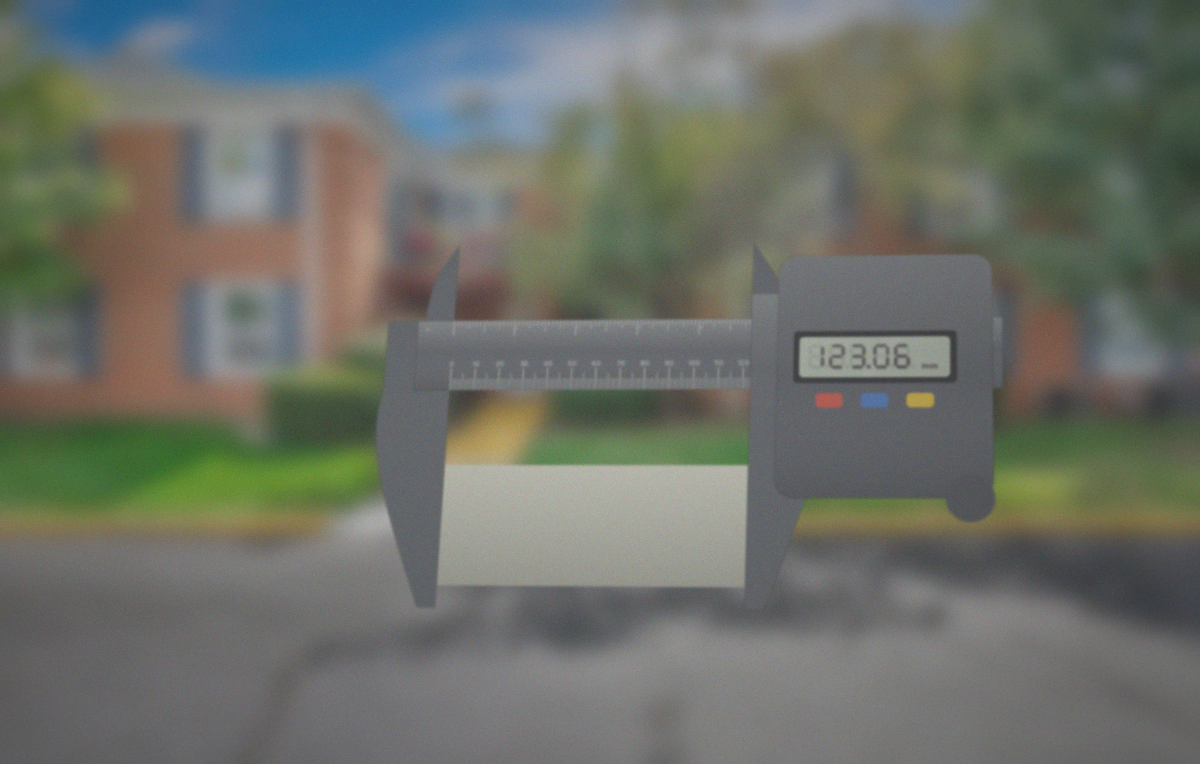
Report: 123.06 mm
